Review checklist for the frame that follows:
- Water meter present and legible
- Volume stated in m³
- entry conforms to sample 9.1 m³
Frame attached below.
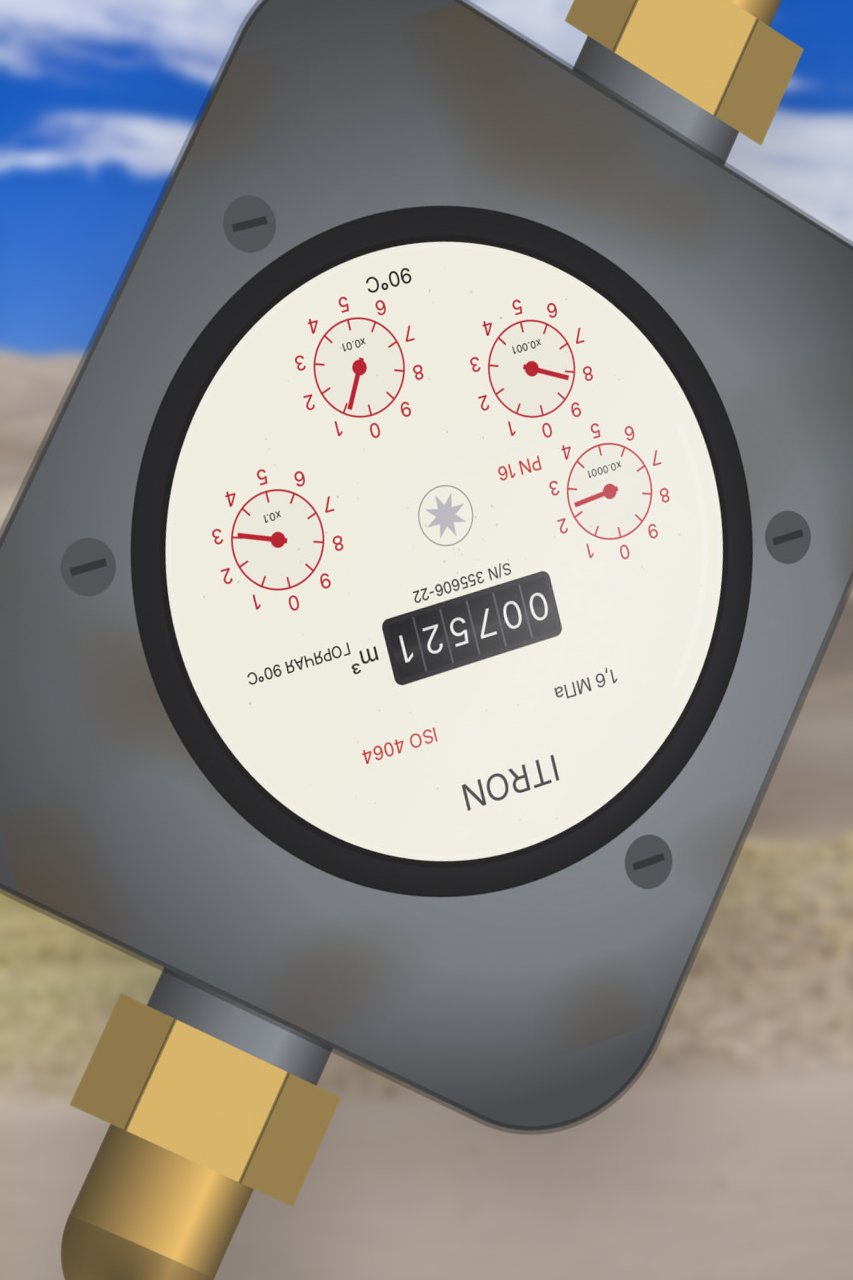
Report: 7521.3082 m³
